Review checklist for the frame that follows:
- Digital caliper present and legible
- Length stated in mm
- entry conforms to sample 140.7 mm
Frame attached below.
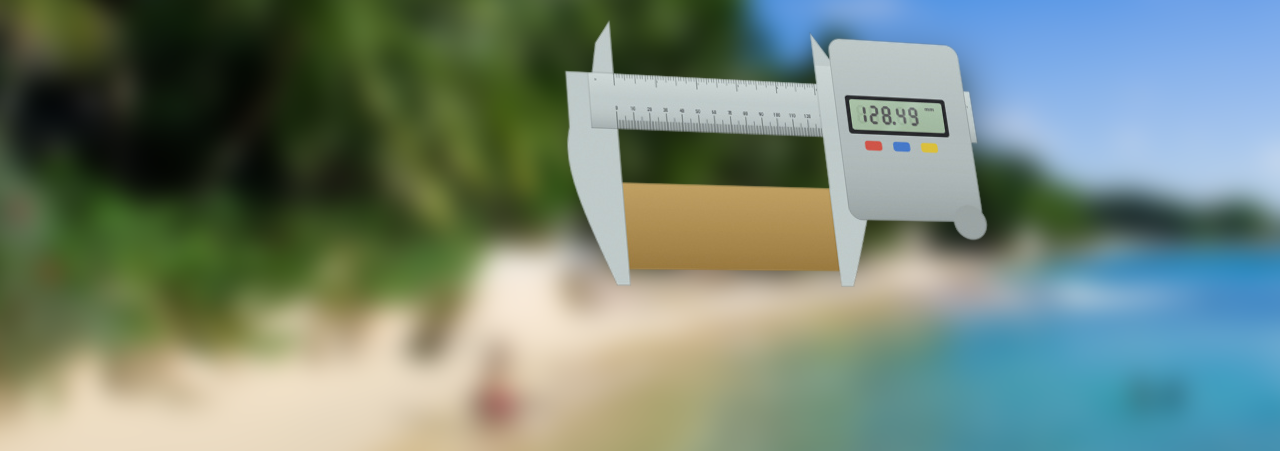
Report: 128.49 mm
